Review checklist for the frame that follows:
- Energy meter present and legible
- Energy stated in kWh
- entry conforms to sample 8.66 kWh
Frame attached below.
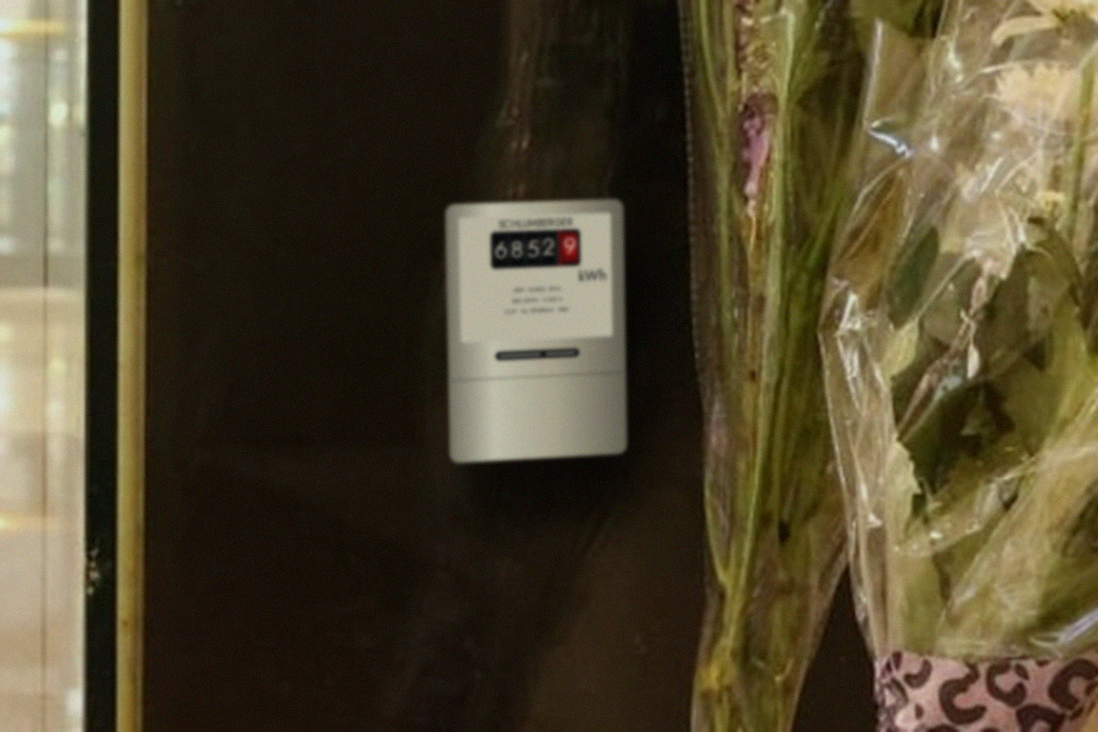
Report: 6852.9 kWh
